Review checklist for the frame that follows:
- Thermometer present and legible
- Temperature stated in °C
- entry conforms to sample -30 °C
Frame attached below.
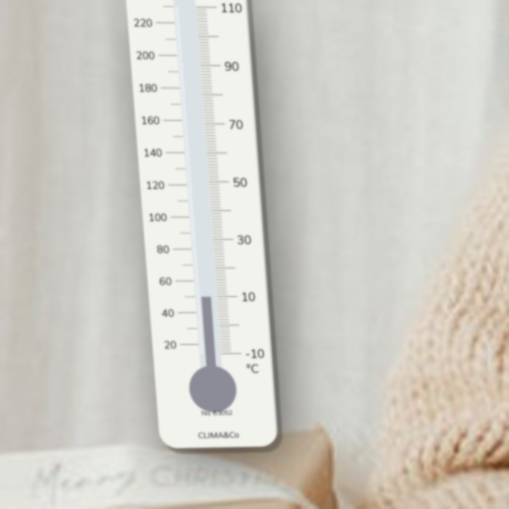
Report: 10 °C
